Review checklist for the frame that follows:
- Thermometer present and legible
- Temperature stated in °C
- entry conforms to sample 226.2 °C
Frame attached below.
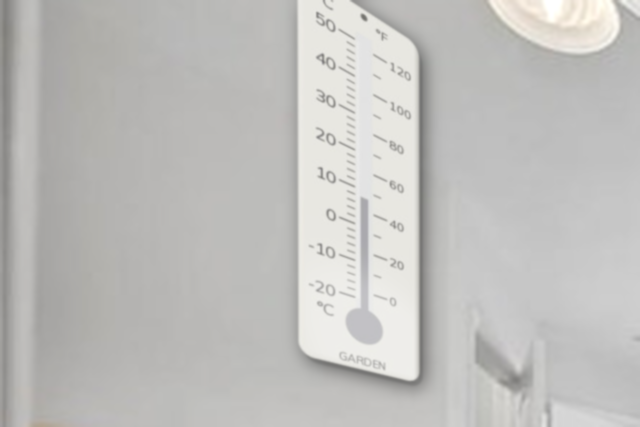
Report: 8 °C
